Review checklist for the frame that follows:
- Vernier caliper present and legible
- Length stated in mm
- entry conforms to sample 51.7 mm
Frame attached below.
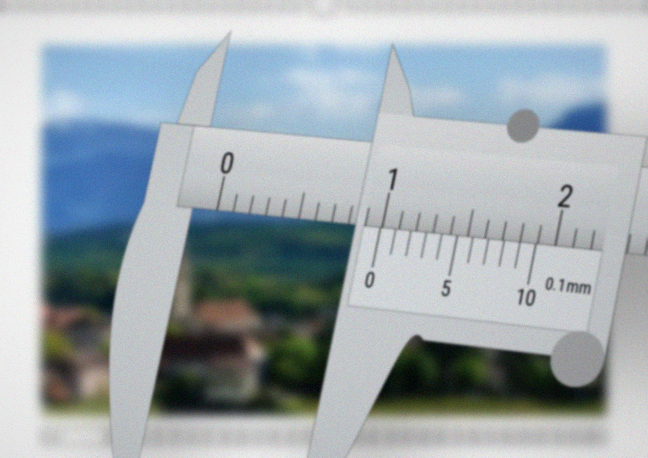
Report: 9.9 mm
